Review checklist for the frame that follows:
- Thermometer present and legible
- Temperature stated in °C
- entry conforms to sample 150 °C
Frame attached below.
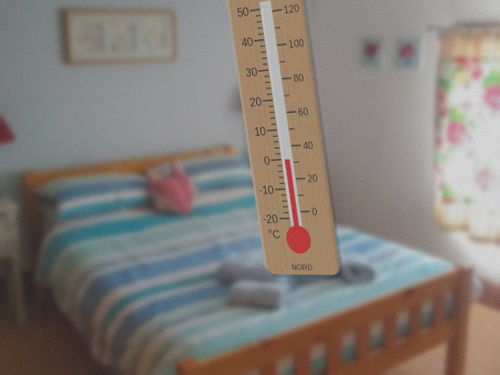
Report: 0 °C
